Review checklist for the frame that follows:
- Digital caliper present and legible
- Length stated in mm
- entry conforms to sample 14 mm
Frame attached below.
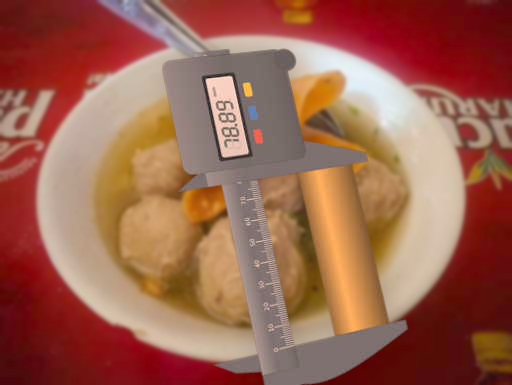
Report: 78.89 mm
